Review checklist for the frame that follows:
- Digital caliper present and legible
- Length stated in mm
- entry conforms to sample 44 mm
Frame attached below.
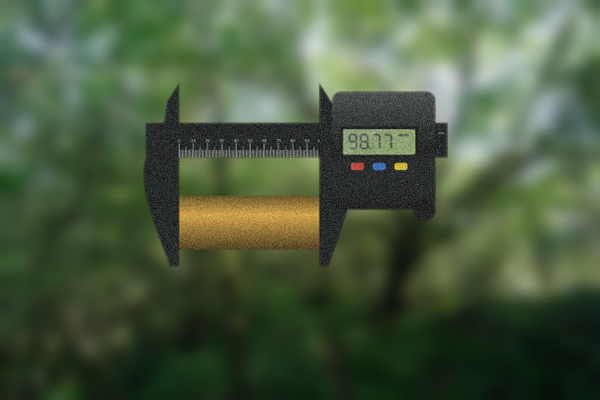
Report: 98.77 mm
